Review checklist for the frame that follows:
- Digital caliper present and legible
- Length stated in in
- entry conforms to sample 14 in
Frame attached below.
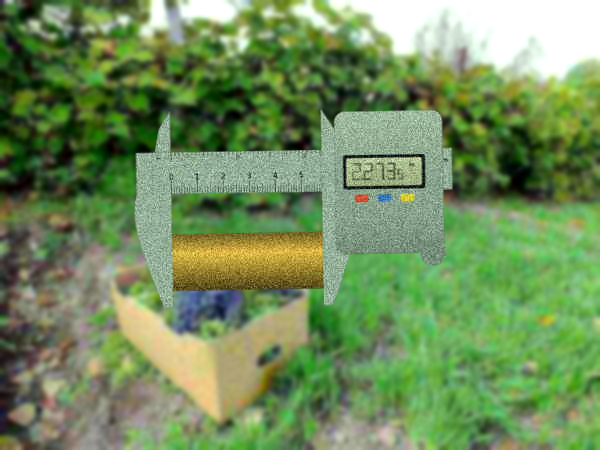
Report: 2.2735 in
